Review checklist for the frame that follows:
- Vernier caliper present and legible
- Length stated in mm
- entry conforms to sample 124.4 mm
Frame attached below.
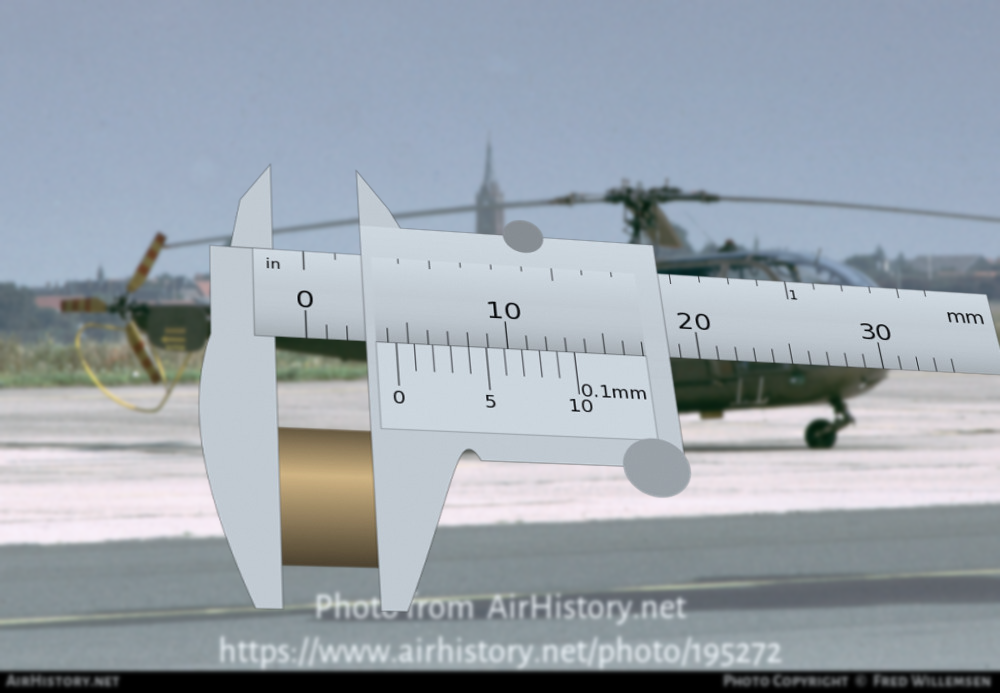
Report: 4.4 mm
